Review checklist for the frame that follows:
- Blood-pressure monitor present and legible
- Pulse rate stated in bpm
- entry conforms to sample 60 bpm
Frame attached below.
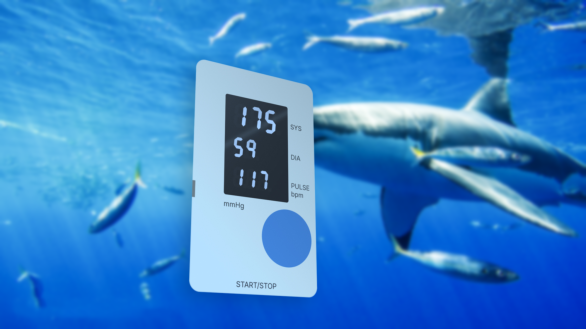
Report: 117 bpm
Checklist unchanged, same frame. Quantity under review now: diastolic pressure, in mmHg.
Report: 59 mmHg
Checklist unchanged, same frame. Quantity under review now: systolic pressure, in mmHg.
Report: 175 mmHg
